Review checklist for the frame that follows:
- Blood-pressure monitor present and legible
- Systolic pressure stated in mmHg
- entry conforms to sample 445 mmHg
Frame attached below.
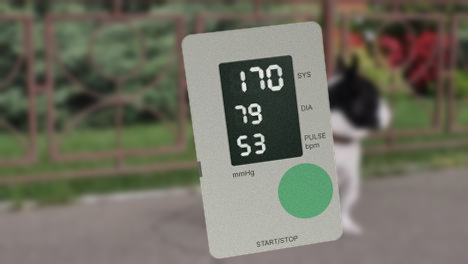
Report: 170 mmHg
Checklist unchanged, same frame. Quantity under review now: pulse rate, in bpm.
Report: 53 bpm
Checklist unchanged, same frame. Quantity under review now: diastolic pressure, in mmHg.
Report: 79 mmHg
